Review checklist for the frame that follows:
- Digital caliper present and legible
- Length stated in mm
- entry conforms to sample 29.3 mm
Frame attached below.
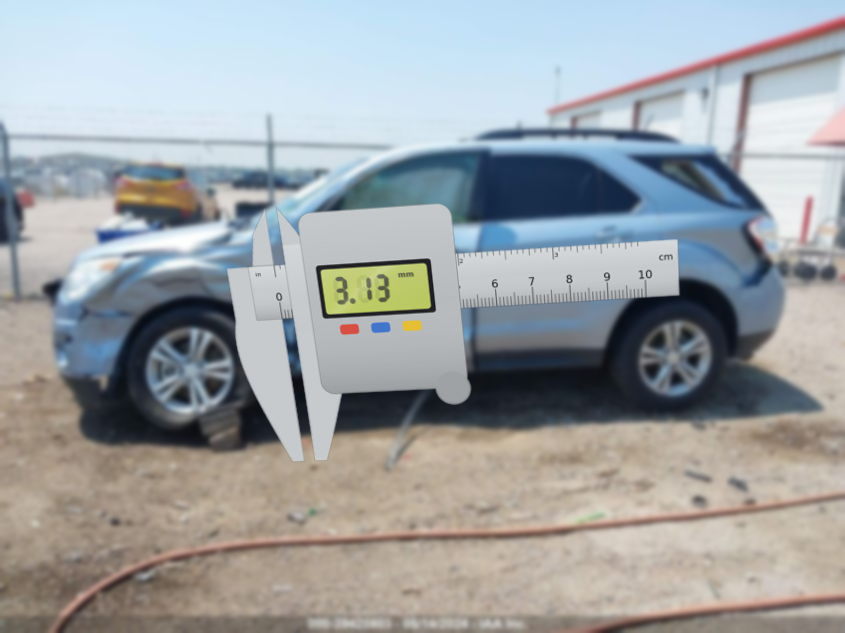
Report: 3.13 mm
